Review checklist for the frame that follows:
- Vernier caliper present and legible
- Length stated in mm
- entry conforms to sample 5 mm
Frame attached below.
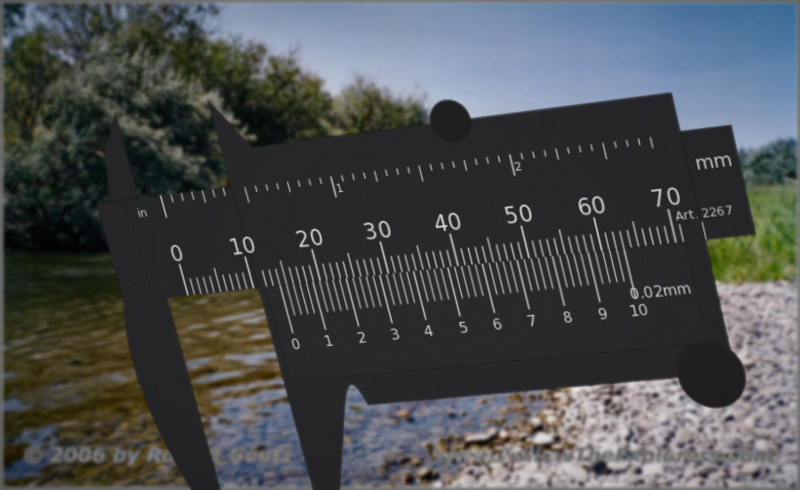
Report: 14.0 mm
